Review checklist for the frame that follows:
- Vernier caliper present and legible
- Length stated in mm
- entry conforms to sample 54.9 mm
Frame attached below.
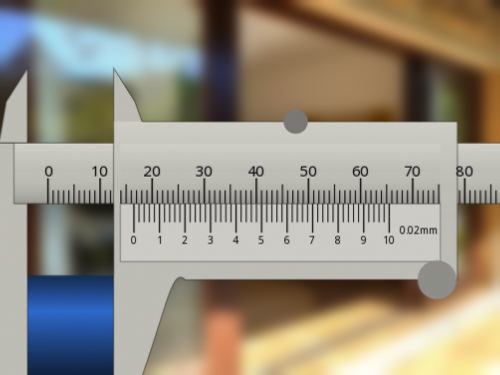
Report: 16.5 mm
